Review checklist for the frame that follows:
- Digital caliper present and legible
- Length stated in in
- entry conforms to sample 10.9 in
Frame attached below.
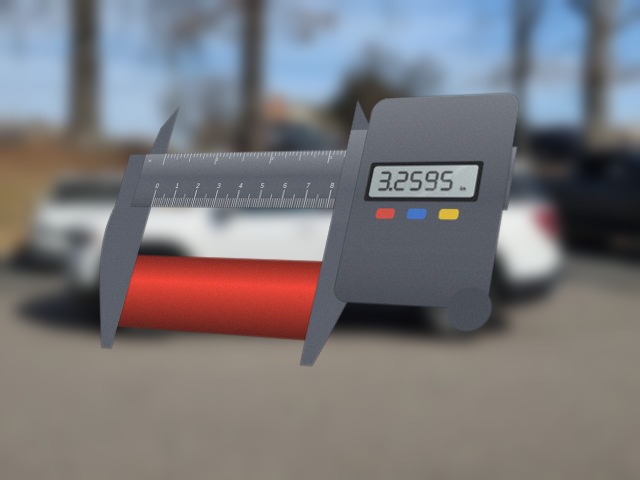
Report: 3.2595 in
